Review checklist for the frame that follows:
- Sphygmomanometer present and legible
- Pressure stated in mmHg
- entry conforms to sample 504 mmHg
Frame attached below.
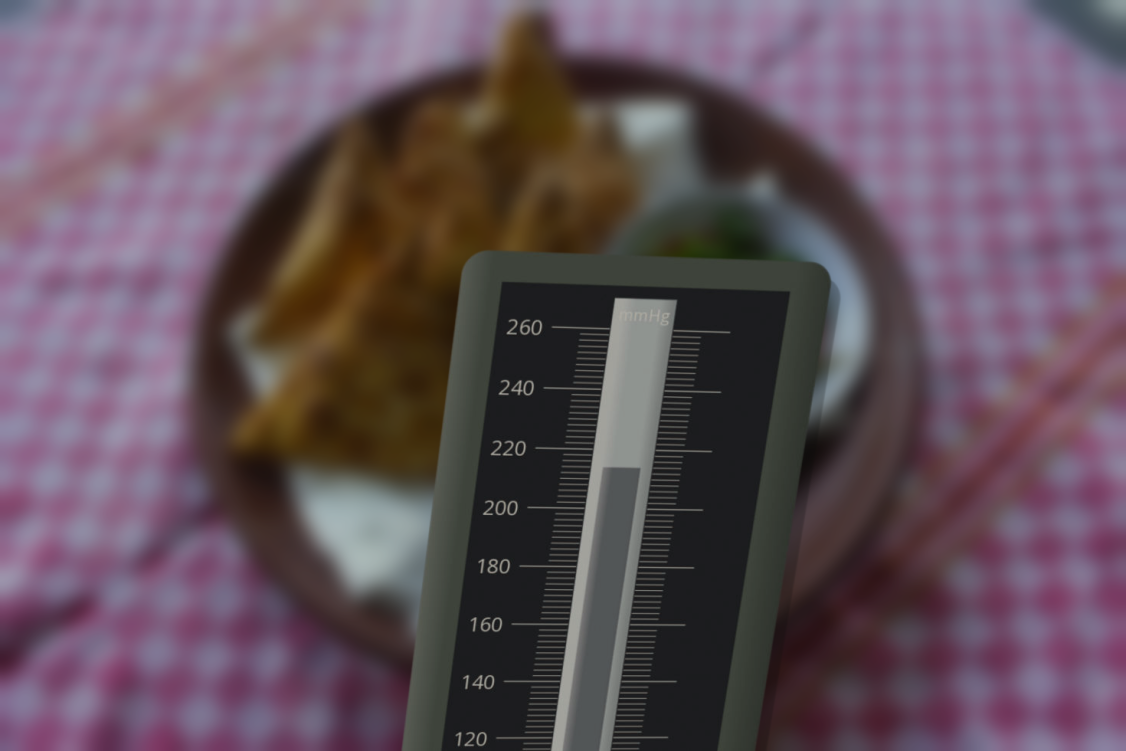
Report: 214 mmHg
